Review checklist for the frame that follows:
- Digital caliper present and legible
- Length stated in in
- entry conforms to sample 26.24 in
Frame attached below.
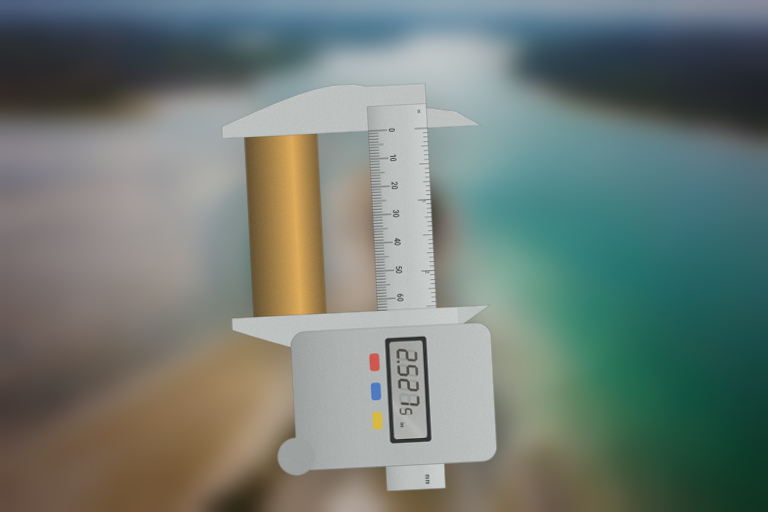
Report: 2.5275 in
